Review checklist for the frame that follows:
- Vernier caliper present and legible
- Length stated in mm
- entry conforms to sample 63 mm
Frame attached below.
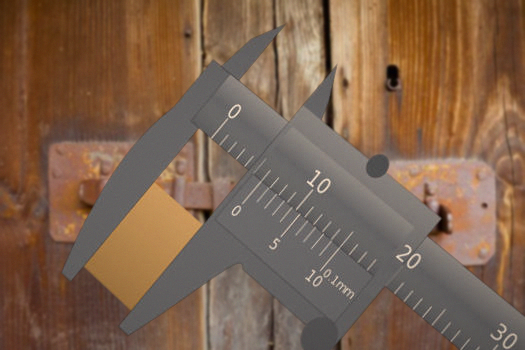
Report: 6.0 mm
